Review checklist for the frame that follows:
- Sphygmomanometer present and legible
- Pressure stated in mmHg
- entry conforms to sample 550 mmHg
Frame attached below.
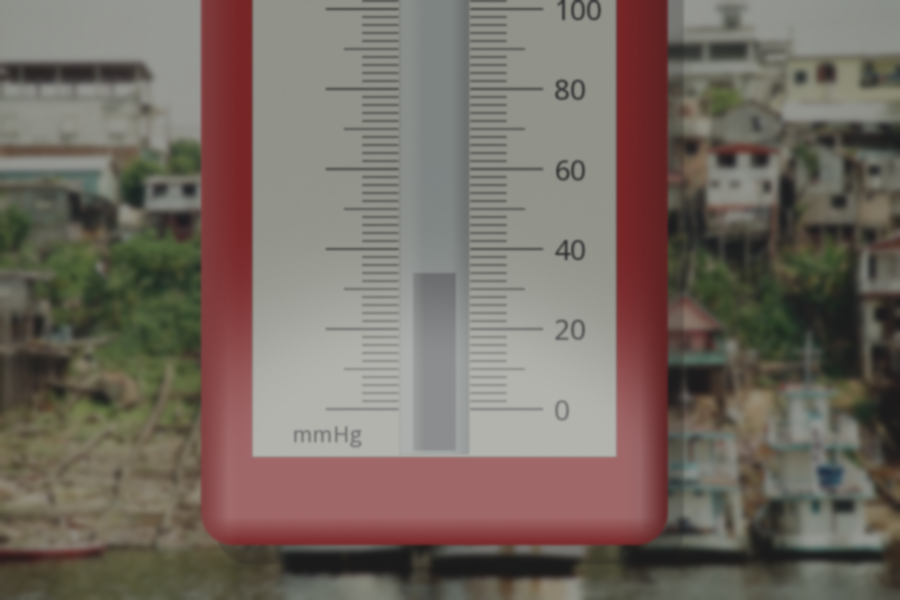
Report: 34 mmHg
